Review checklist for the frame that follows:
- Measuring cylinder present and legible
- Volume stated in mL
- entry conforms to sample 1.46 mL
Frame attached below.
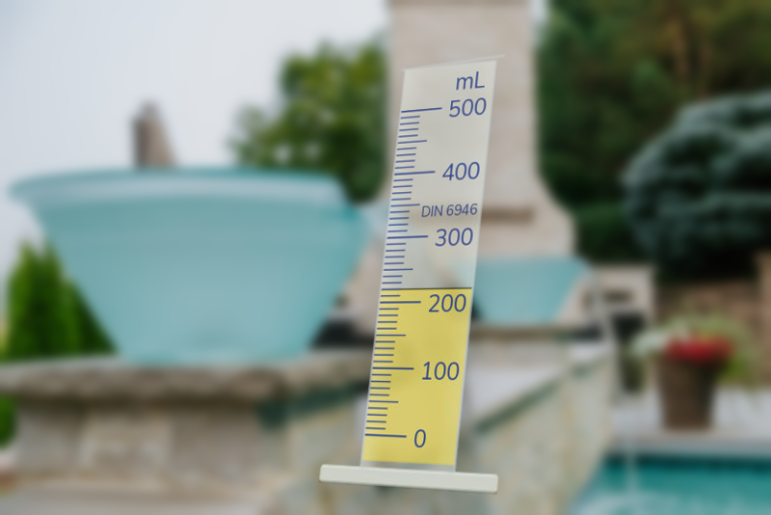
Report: 220 mL
